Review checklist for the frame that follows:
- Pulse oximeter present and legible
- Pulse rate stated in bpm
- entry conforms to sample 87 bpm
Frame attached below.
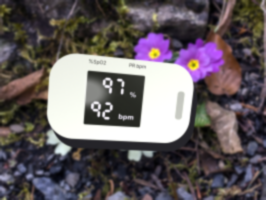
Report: 92 bpm
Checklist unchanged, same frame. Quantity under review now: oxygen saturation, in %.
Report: 97 %
